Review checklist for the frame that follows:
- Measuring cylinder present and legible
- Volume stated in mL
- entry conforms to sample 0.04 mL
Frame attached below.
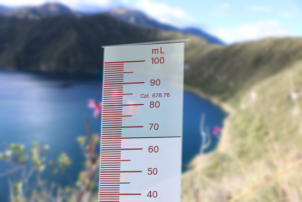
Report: 65 mL
